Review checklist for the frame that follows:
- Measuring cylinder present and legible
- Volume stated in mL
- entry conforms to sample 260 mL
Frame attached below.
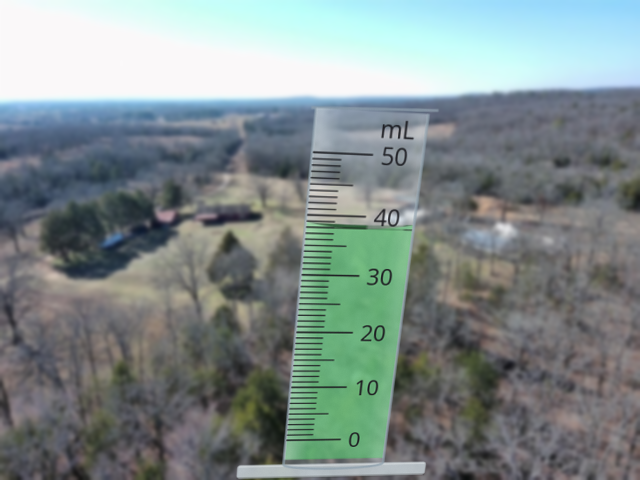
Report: 38 mL
